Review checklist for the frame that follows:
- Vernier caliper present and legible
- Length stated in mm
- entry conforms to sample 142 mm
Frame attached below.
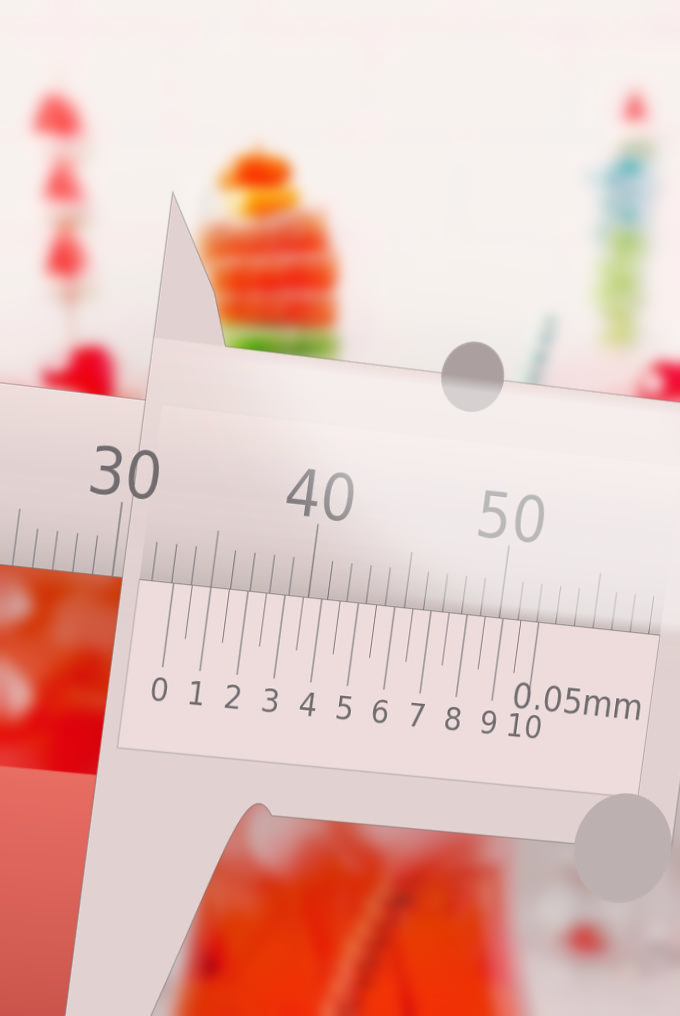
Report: 33.1 mm
